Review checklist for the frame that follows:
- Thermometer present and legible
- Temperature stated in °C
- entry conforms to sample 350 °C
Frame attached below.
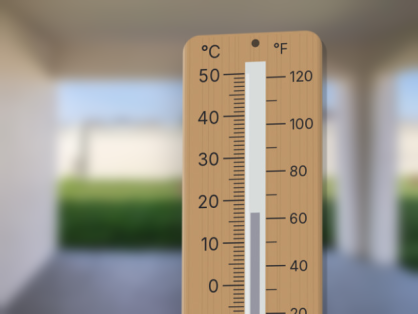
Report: 17 °C
